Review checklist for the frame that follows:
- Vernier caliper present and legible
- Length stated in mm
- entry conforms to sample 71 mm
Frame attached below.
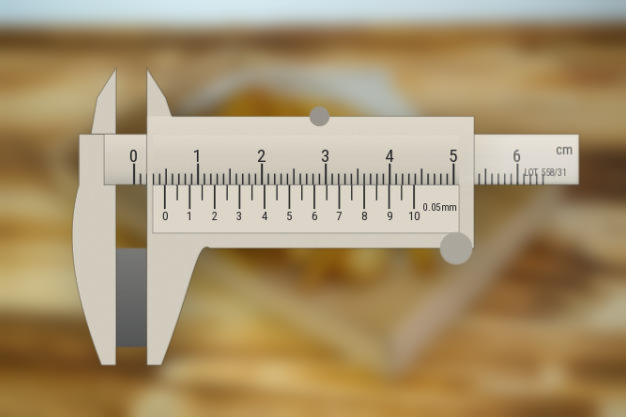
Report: 4.8 mm
